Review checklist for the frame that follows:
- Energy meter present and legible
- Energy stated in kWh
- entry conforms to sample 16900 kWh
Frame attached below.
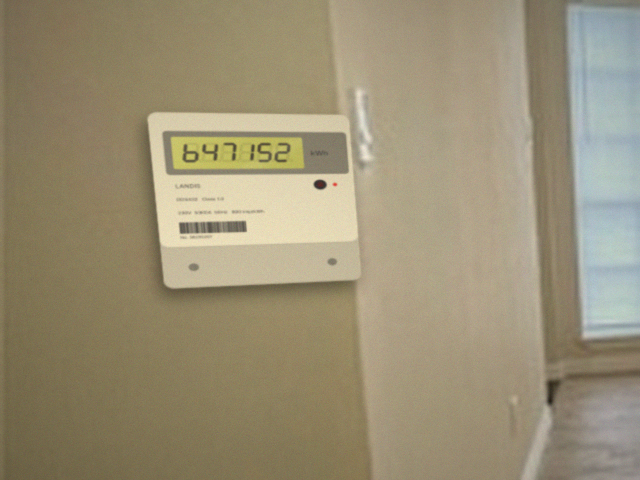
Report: 647152 kWh
